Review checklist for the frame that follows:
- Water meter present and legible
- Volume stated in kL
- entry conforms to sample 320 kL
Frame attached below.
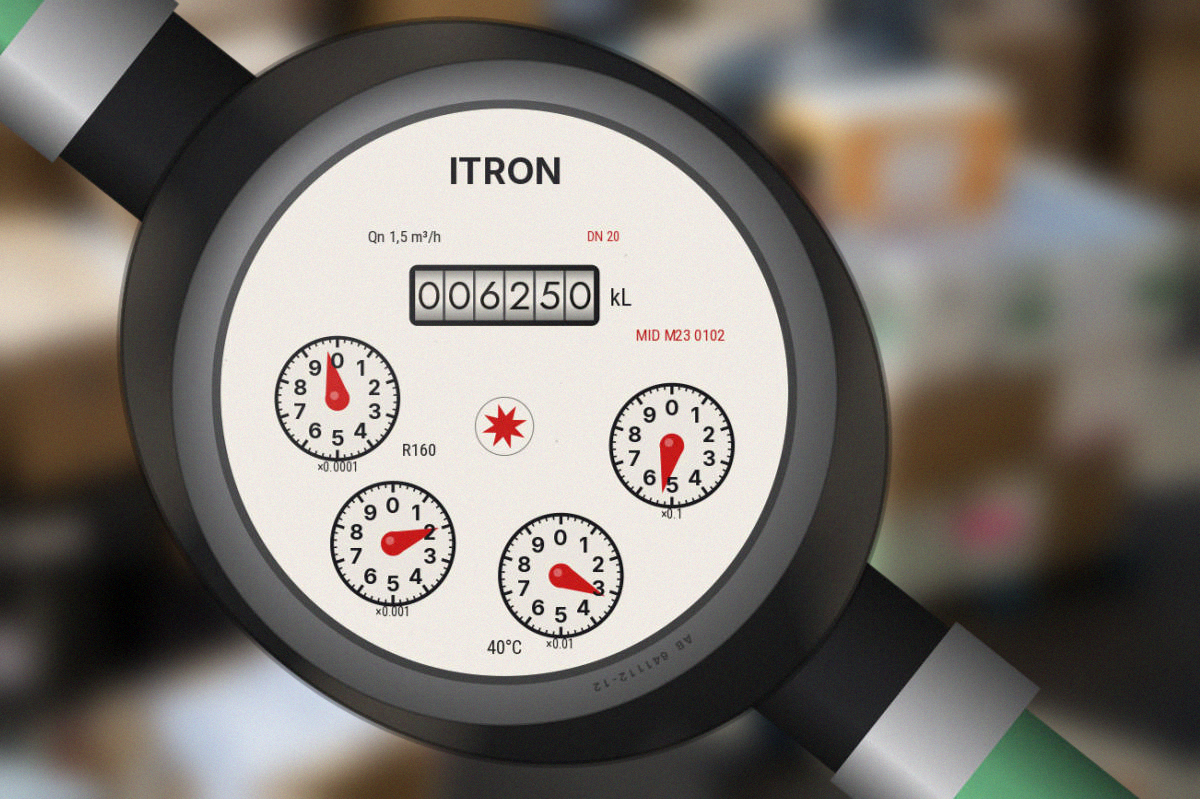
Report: 6250.5319 kL
